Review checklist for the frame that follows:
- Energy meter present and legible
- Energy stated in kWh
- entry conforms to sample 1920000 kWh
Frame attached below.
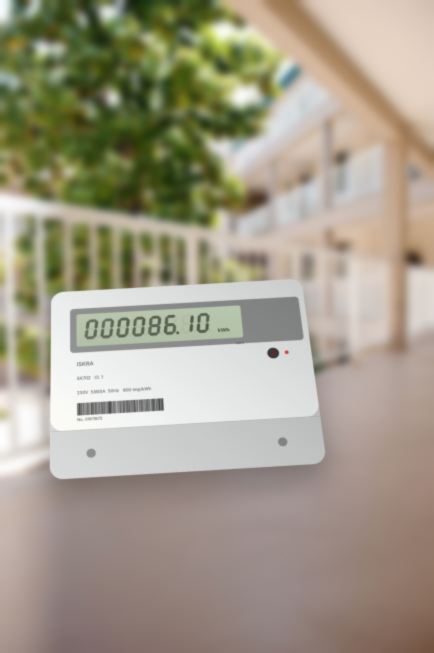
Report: 86.10 kWh
